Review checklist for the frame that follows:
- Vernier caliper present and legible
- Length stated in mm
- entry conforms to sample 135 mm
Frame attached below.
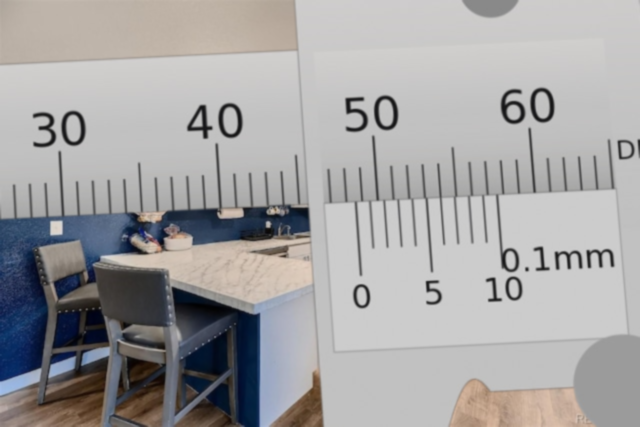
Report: 48.6 mm
